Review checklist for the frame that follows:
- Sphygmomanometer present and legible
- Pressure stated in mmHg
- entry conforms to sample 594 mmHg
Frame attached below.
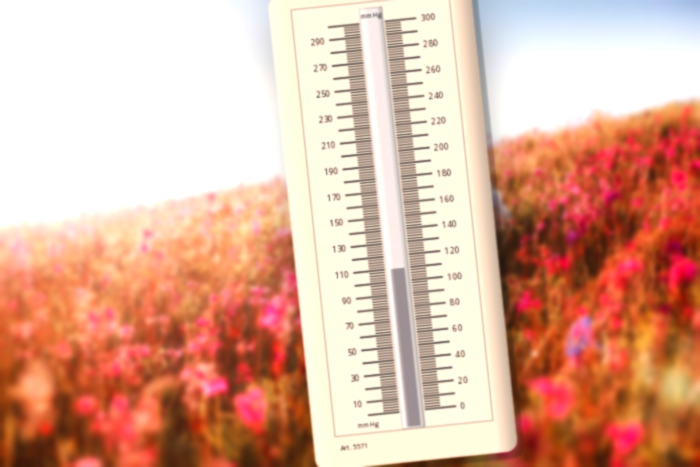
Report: 110 mmHg
